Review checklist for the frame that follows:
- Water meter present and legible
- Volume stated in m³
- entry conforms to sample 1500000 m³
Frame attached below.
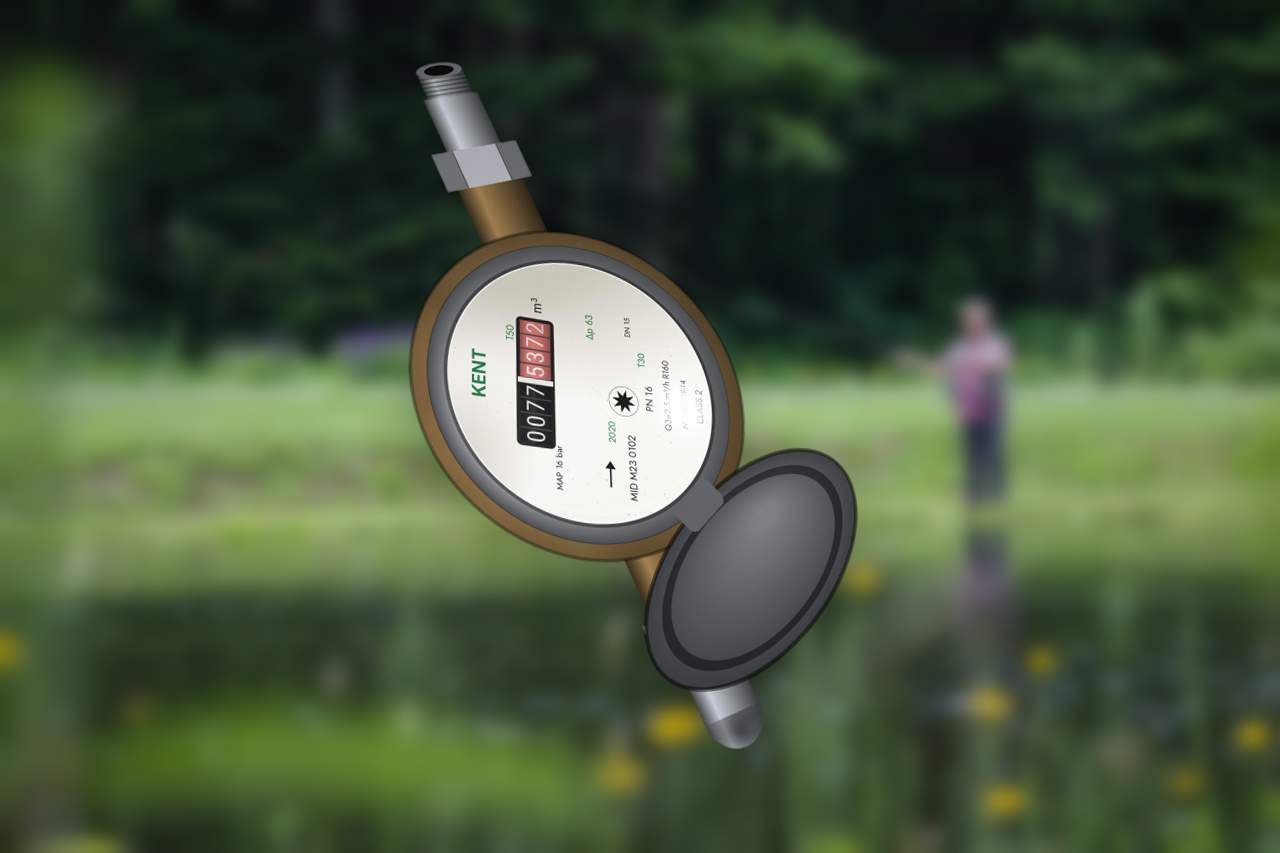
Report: 77.5372 m³
